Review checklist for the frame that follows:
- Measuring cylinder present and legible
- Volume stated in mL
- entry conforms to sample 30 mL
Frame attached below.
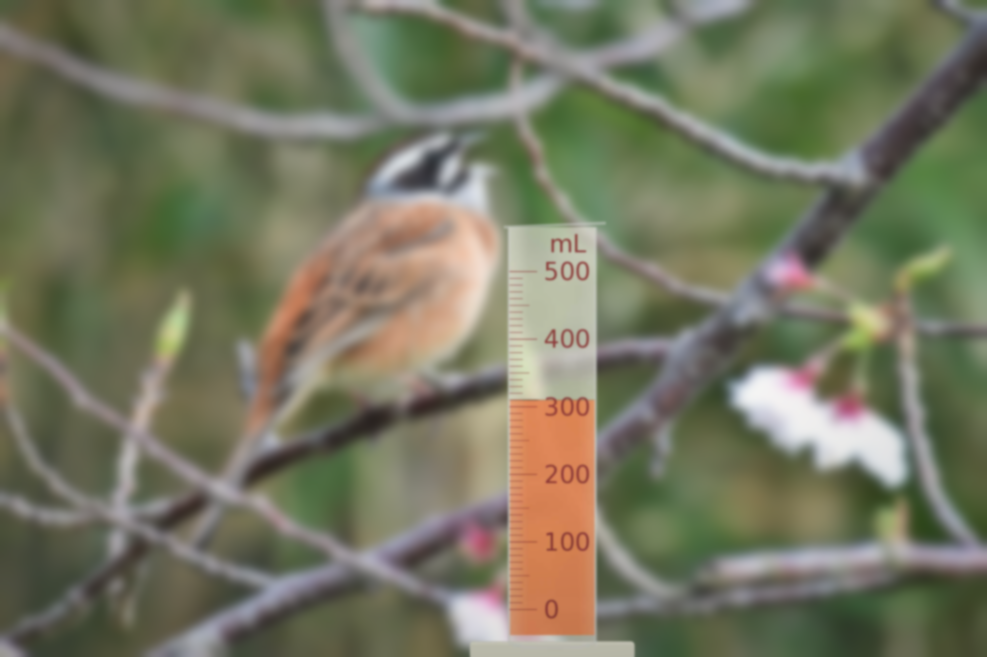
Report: 310 mL
